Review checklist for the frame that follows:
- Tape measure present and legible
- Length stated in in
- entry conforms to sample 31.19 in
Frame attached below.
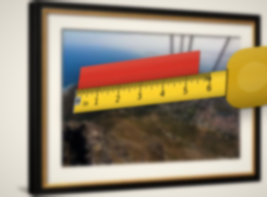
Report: 5.5 in
